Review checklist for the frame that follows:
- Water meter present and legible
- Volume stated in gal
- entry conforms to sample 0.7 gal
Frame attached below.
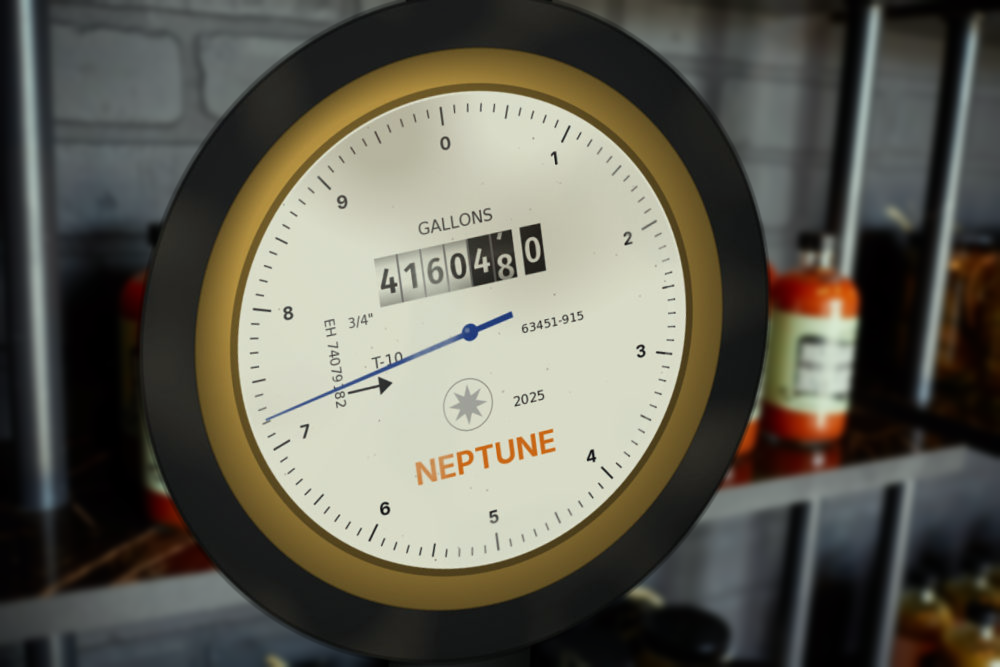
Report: 4160477.2 gal
